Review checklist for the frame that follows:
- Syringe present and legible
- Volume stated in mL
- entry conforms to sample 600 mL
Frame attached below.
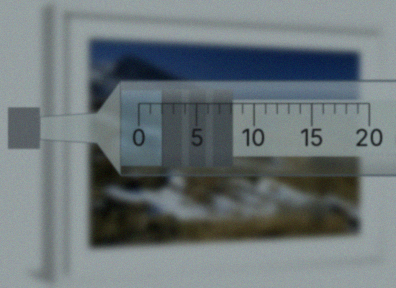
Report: 2 mL
